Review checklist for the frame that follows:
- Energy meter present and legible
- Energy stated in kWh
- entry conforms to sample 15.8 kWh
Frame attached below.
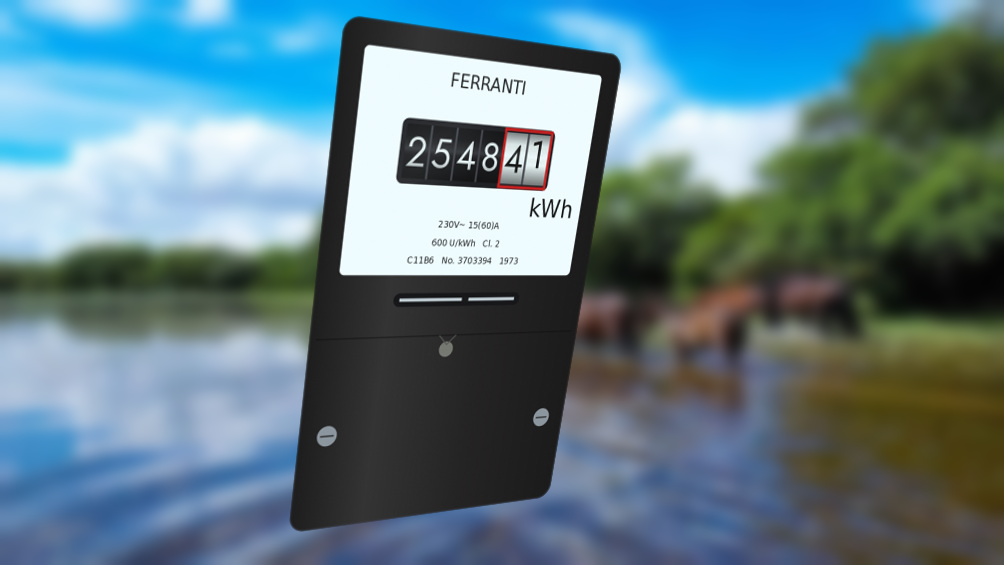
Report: 2548.41 kWh
